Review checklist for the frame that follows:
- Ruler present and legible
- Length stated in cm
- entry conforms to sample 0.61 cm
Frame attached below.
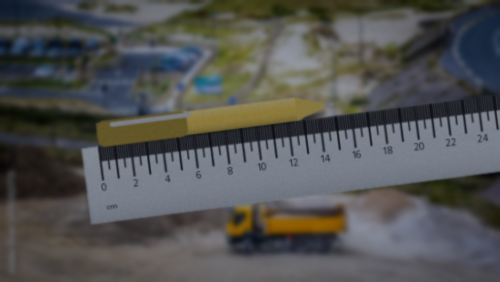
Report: 15 cm
